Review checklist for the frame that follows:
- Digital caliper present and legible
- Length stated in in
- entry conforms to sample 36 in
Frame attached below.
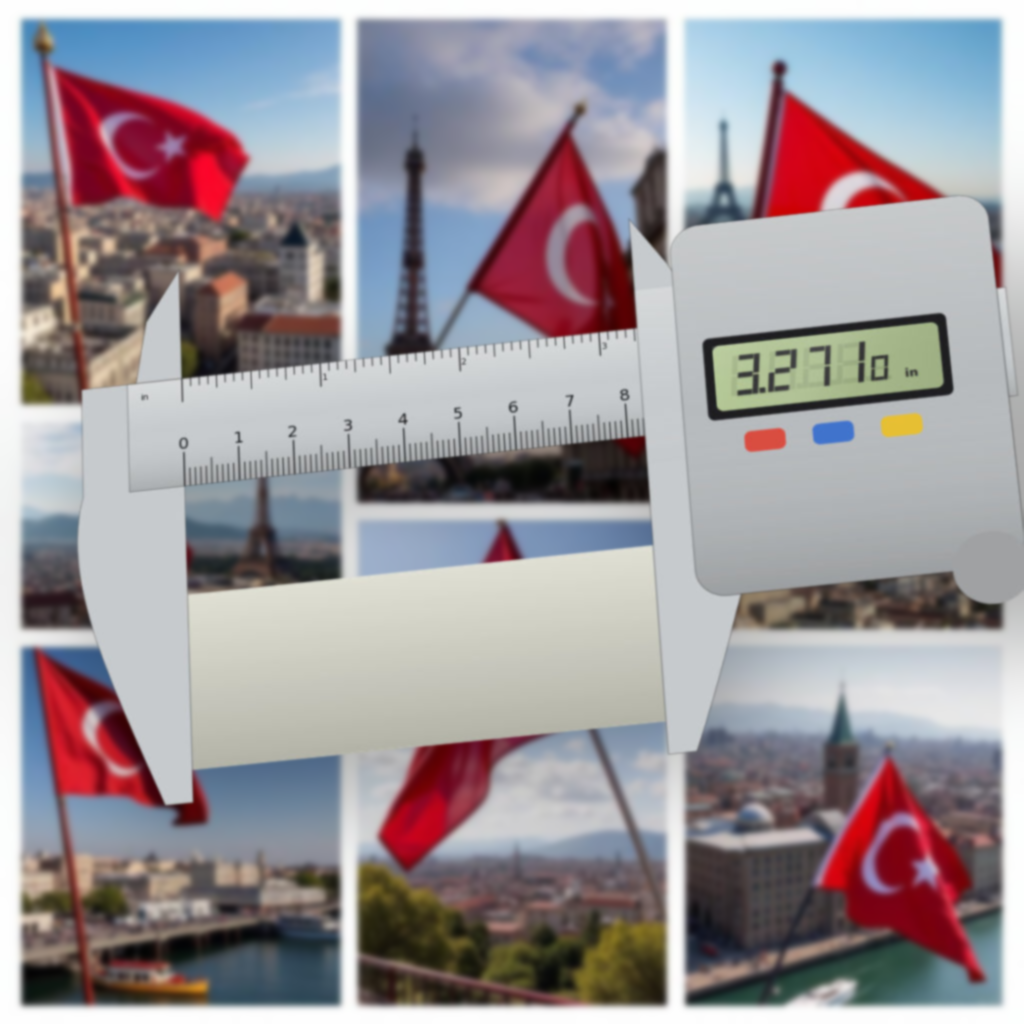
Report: 3.2710 in
